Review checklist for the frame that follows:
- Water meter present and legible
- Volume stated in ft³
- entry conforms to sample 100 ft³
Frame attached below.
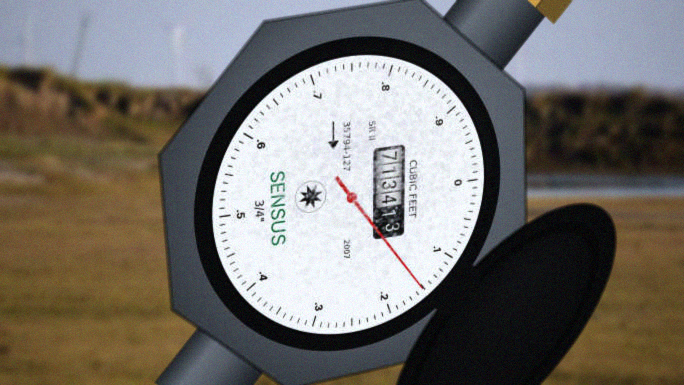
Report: 713413.15 ft³
